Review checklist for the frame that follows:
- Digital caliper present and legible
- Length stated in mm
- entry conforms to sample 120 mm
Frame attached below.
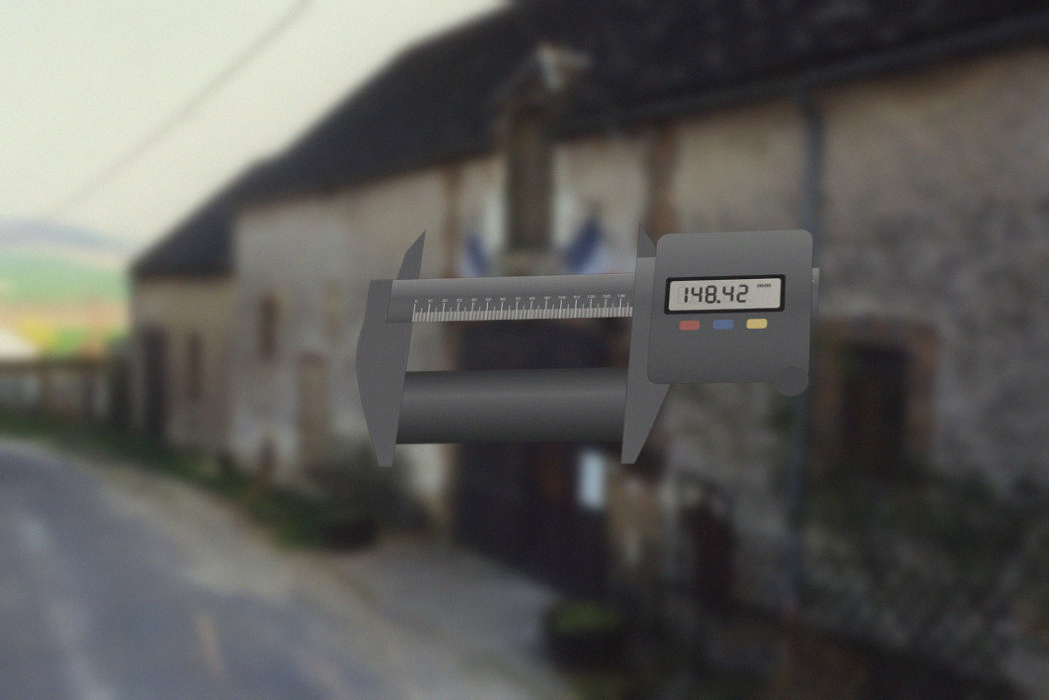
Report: 148.42 mm
